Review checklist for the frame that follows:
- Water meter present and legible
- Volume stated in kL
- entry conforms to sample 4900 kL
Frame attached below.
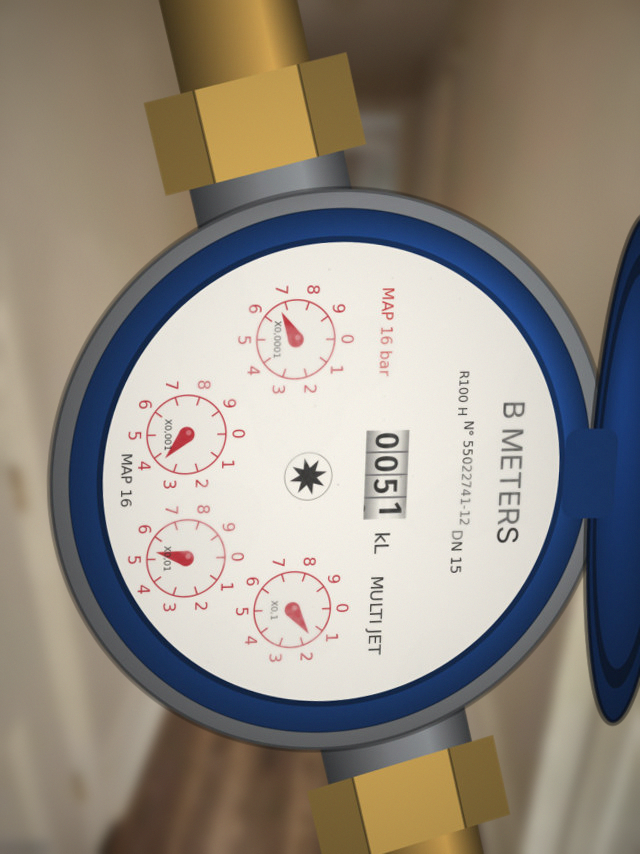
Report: 51.1536 kL
